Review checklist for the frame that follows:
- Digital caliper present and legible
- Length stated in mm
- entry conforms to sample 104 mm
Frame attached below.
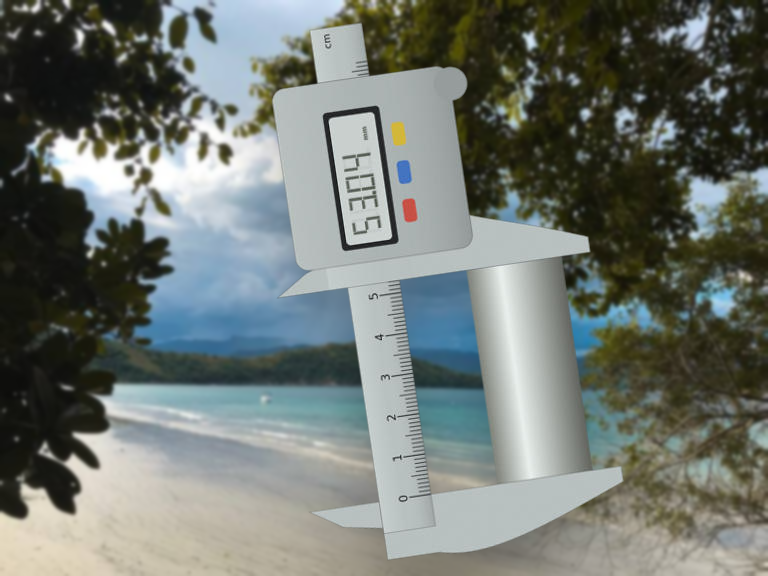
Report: 53.04 mm
